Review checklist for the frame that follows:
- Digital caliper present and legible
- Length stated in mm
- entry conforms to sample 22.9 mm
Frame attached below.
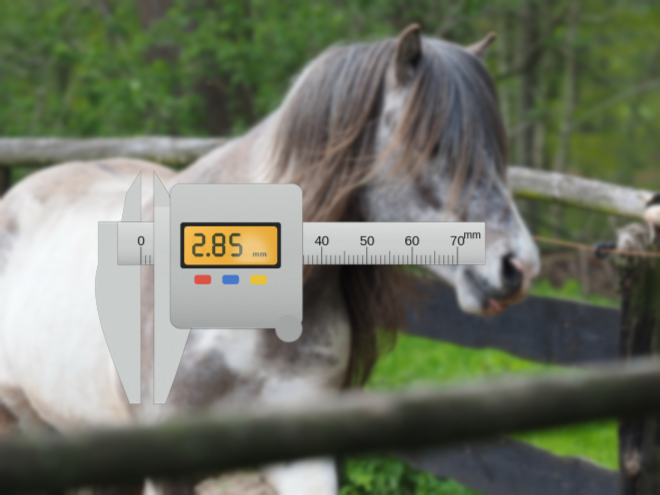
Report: 2.85 mm
